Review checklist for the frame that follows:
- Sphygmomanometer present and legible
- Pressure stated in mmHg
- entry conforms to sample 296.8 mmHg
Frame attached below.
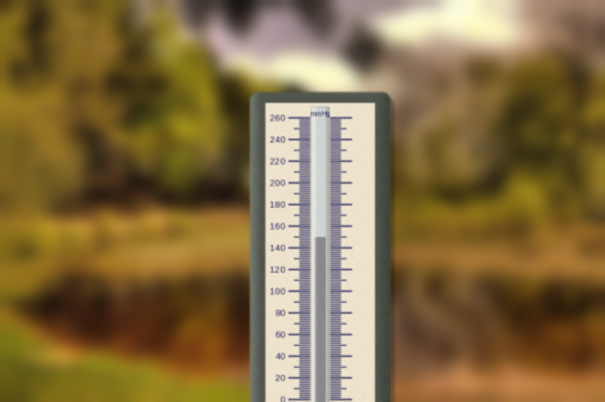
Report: 150 mmHg
